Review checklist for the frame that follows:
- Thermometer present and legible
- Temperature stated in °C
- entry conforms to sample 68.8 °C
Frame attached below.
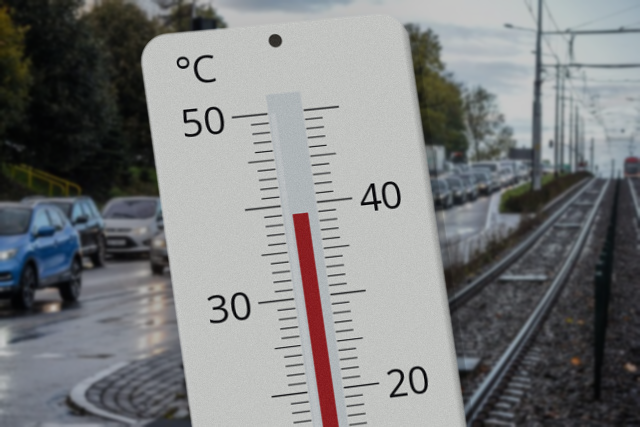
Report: 39 °C
